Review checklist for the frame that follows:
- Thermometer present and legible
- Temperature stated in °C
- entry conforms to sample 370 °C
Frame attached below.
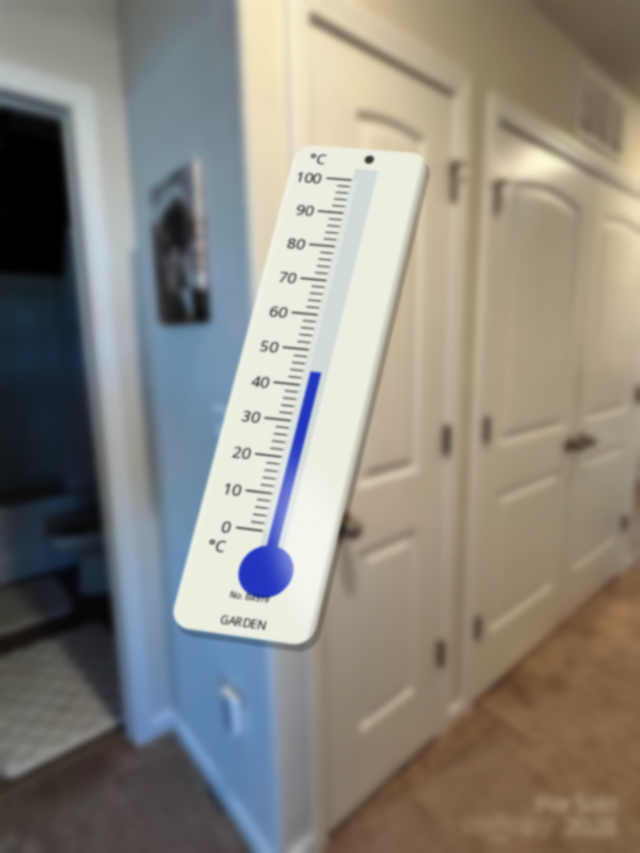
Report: 44 °C
